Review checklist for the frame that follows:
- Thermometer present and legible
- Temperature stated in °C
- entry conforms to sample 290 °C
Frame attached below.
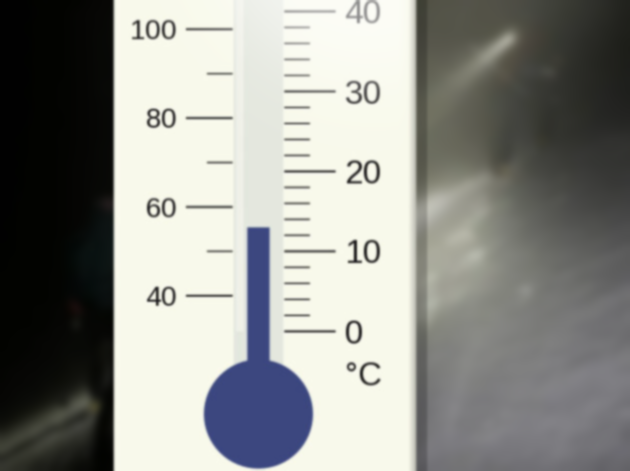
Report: 13 °C
